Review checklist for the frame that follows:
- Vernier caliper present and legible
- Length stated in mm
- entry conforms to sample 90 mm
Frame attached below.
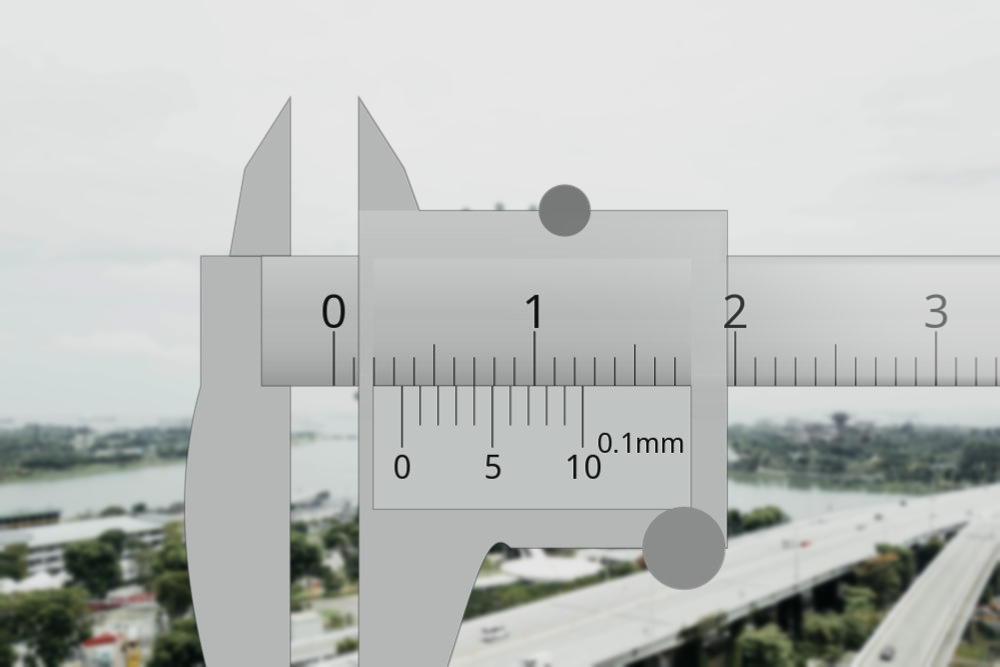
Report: 3.4 mm
